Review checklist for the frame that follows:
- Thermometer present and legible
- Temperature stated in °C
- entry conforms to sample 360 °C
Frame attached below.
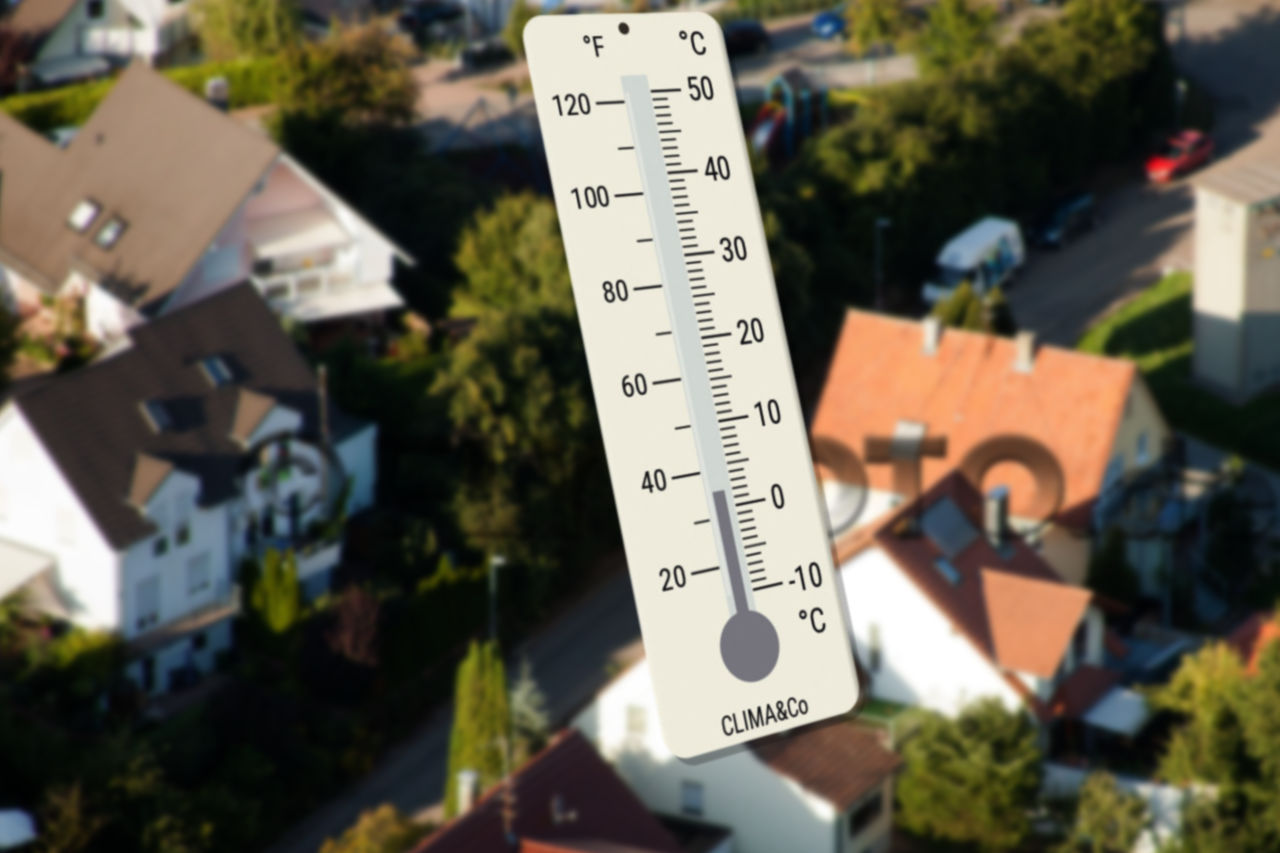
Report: 2 °C
